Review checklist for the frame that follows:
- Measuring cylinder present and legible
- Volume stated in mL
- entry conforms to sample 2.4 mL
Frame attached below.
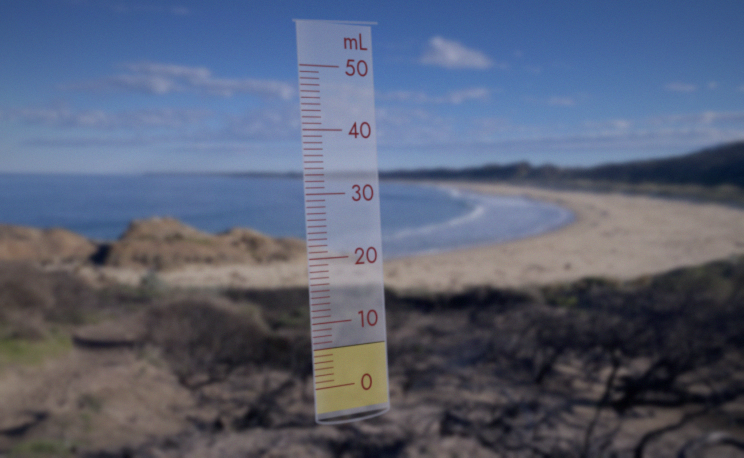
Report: 6 mL
